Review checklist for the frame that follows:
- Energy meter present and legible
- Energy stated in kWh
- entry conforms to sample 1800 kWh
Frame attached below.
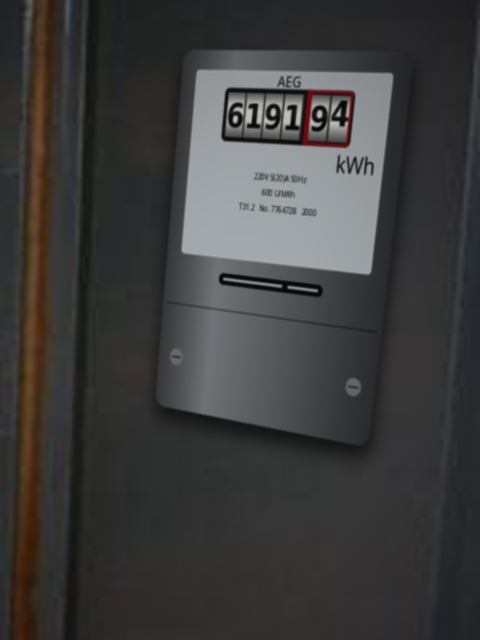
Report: 6191.94 kWh
